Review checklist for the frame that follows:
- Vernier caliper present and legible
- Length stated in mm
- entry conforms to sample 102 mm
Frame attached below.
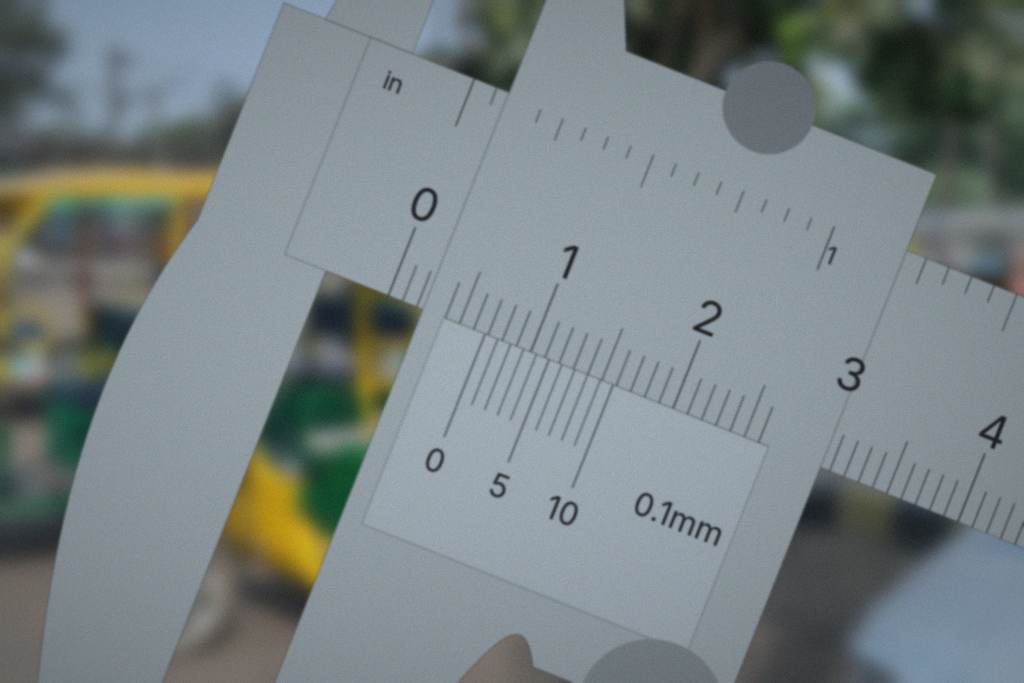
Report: 6.8 mm
